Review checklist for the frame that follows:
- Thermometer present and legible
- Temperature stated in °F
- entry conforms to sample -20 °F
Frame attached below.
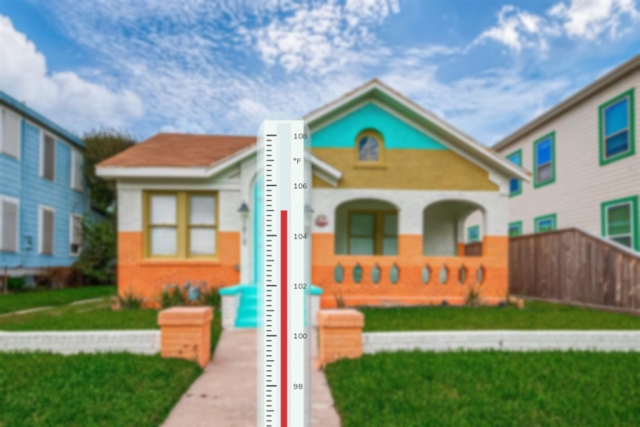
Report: 105 °F
